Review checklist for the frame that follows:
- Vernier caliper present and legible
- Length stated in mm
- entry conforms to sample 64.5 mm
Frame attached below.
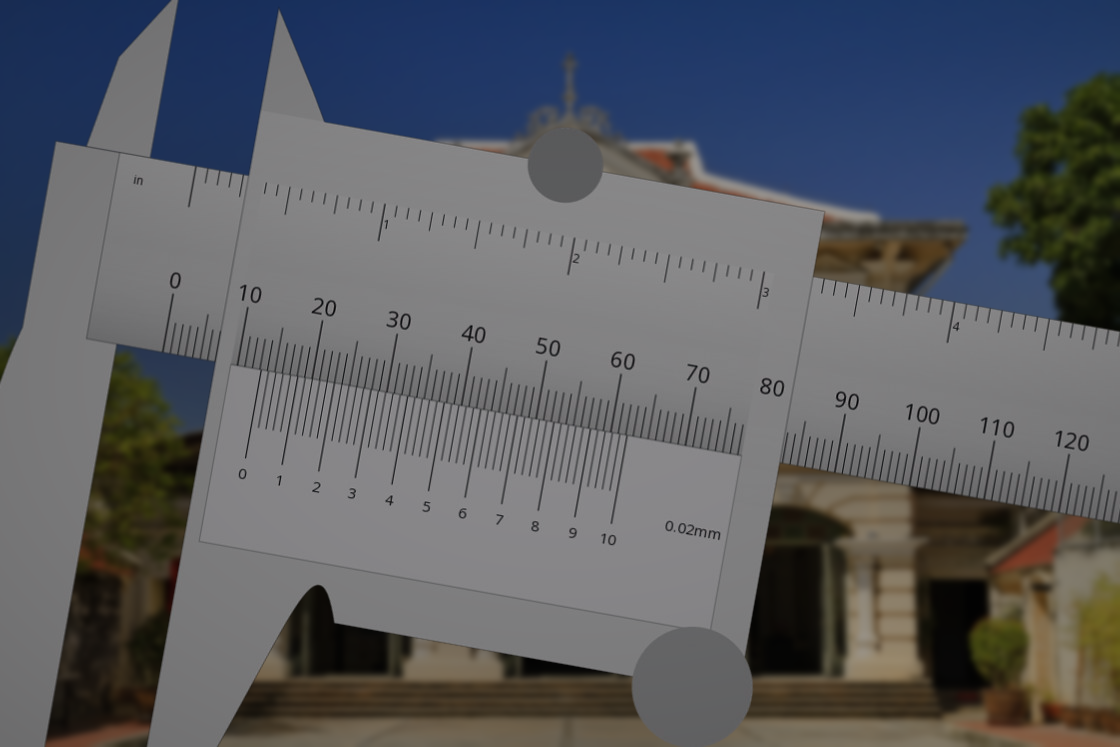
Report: 13.2 mm
